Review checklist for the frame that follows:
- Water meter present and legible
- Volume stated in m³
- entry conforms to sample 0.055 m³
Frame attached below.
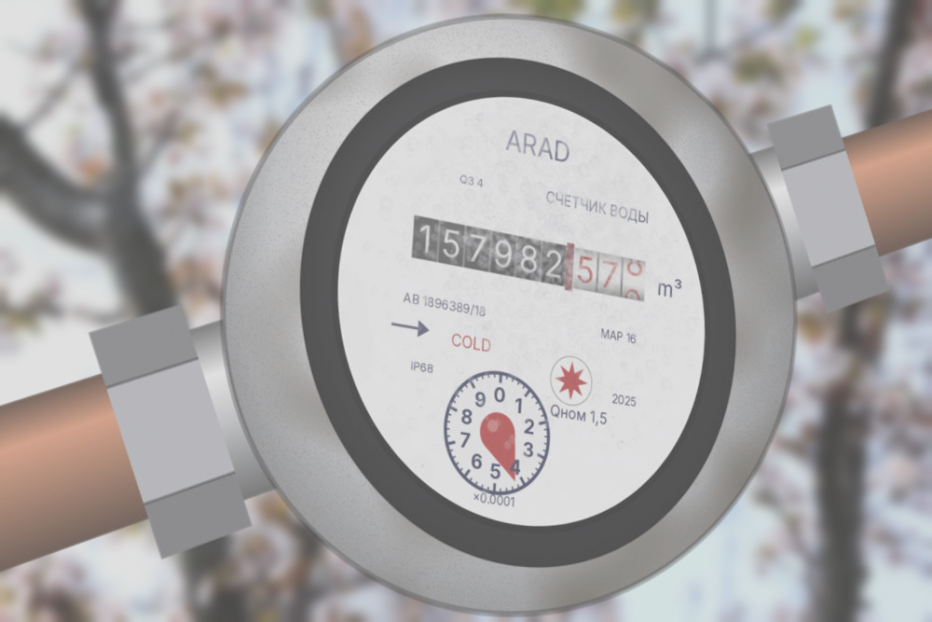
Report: 157982.5784 m³
